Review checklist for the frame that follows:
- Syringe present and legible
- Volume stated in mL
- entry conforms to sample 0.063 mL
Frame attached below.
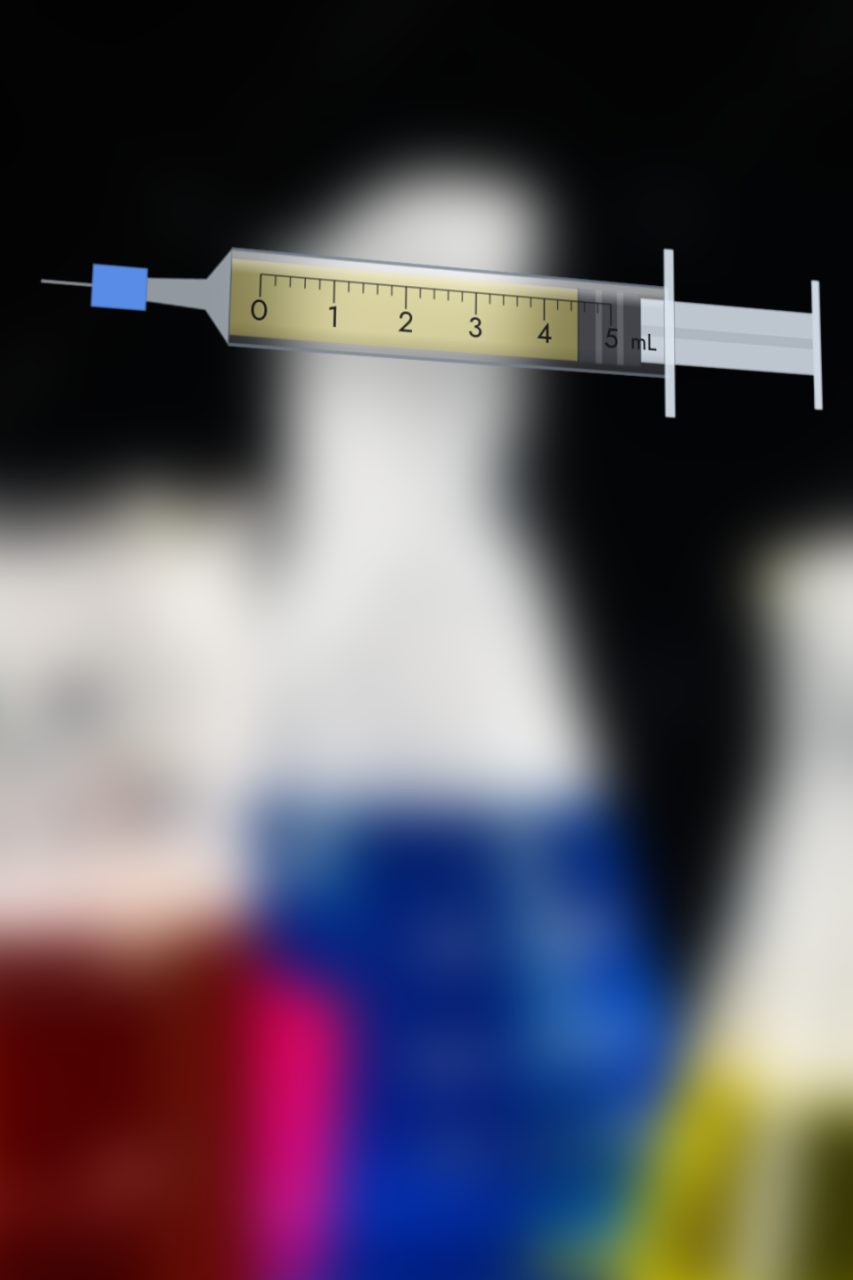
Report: 4.5 mL
